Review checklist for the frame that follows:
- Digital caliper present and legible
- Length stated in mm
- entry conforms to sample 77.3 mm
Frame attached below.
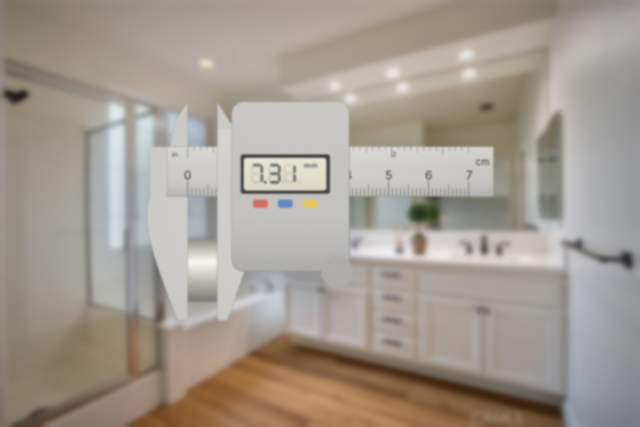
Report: 7.31 mm
